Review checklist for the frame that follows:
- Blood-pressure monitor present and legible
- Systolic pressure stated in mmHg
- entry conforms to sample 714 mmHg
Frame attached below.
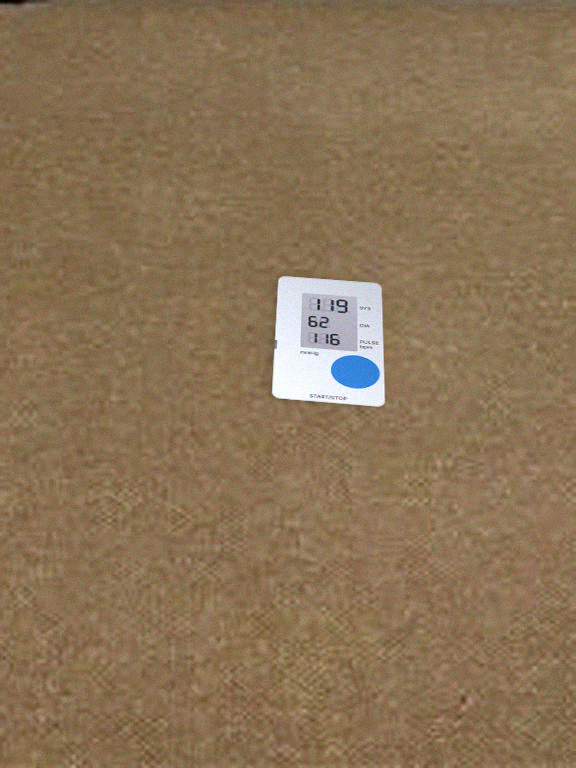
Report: 119 mmHg
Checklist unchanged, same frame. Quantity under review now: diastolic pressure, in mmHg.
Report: 62 mmHg
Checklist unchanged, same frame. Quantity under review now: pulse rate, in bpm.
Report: 116 bpm
